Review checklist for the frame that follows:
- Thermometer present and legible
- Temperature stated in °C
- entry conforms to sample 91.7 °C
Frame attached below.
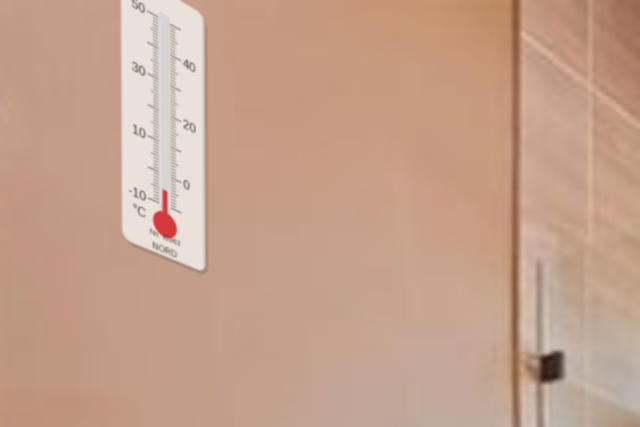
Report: -5 °C
